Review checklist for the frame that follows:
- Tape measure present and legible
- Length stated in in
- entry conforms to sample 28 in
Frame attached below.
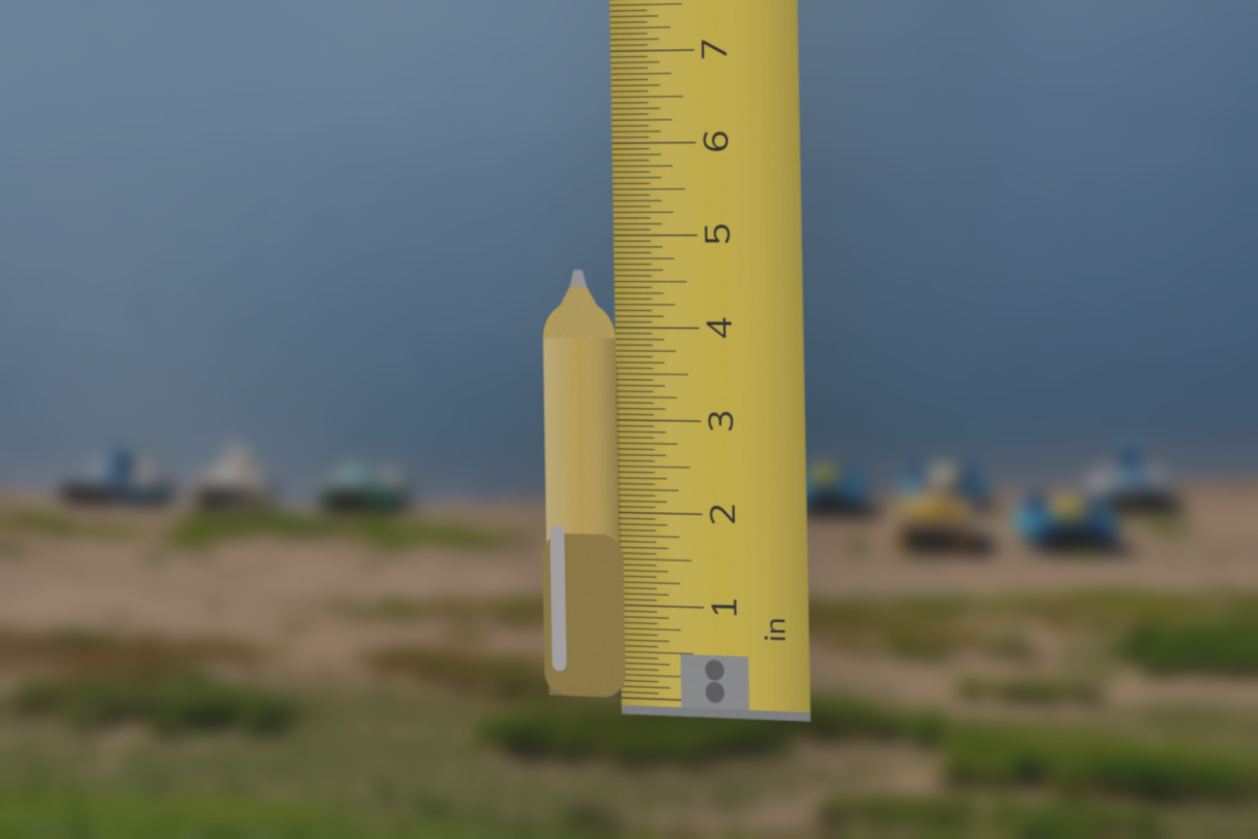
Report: 4.625 in
